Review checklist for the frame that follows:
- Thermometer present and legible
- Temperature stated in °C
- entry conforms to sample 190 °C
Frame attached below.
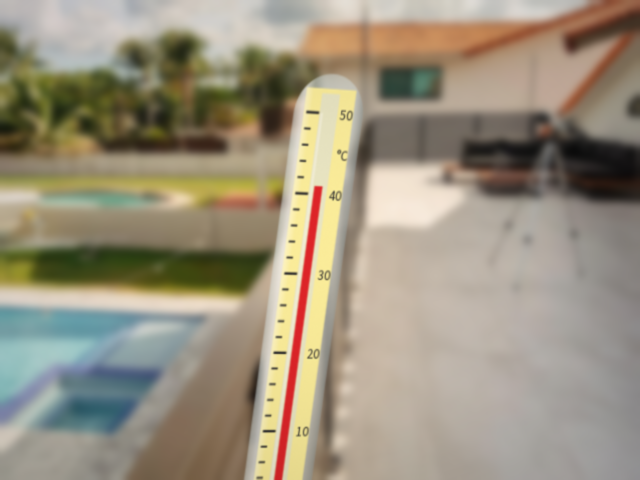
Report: 41 °C
